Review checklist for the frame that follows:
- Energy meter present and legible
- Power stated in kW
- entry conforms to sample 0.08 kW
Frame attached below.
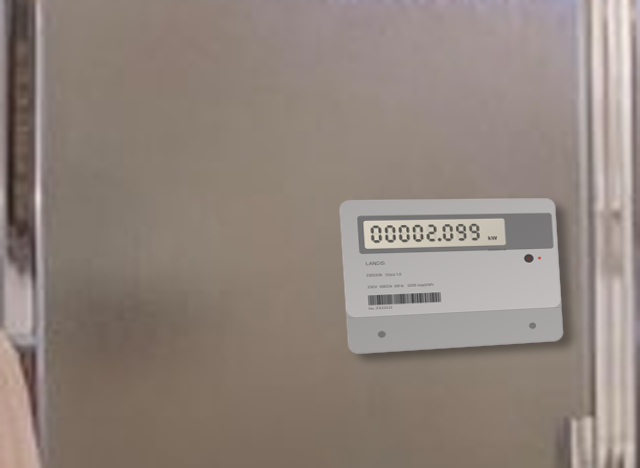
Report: 2.099 kW
